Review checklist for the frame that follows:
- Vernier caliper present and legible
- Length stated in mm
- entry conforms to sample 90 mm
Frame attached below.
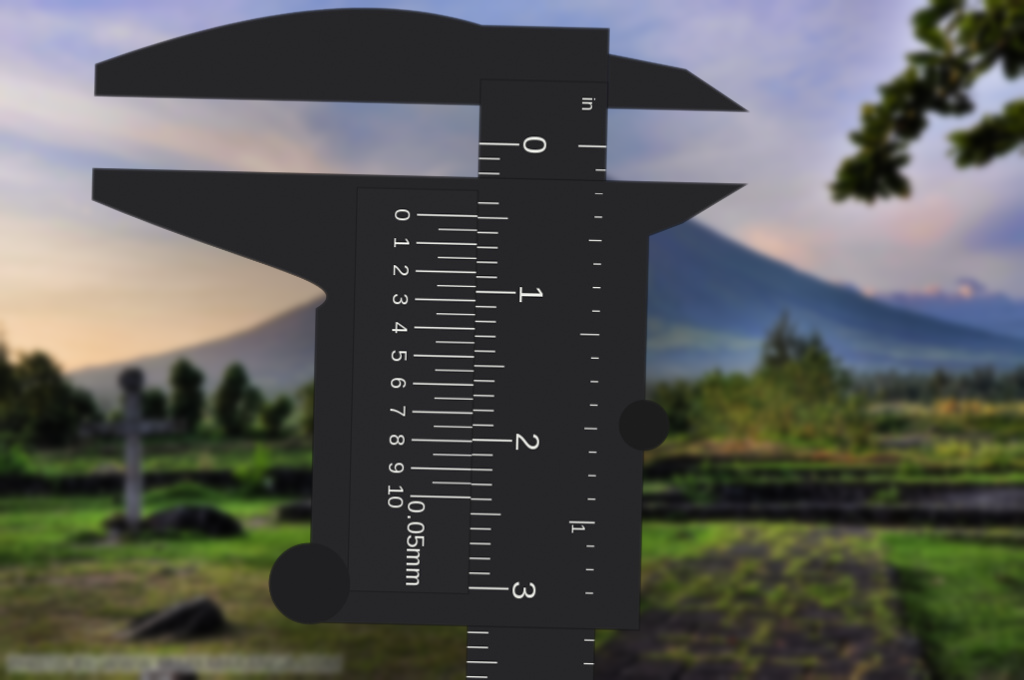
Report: 4.9 mm
